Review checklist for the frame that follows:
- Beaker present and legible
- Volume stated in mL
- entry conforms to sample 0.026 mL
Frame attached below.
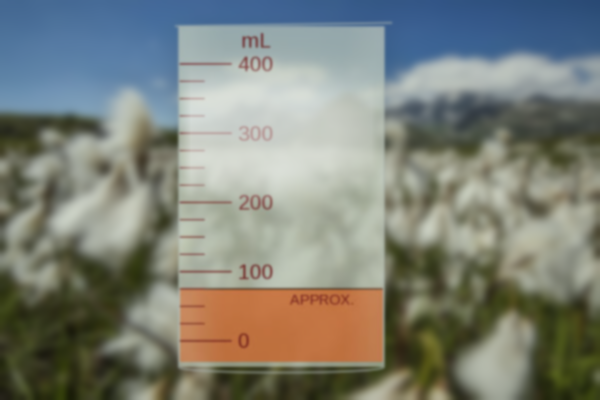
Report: 75 mL
